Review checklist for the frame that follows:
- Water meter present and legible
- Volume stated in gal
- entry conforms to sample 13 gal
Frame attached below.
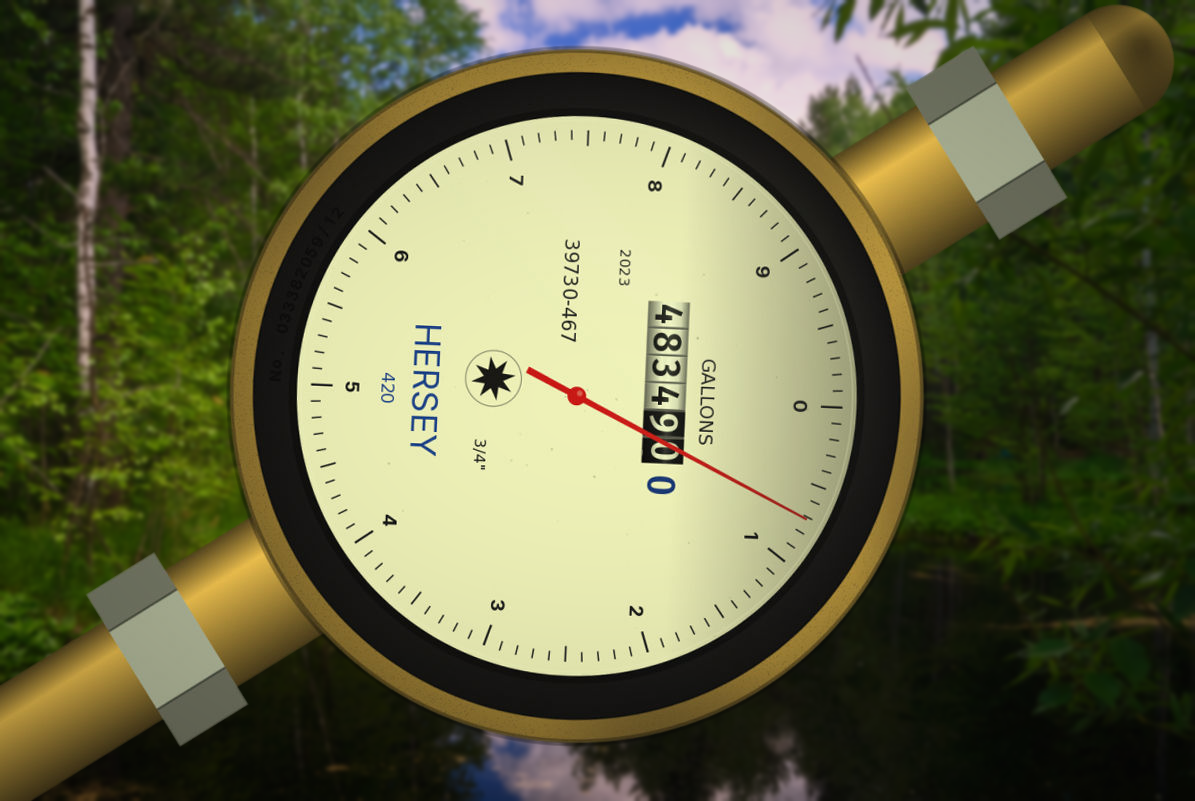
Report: 4834900.7 gal
